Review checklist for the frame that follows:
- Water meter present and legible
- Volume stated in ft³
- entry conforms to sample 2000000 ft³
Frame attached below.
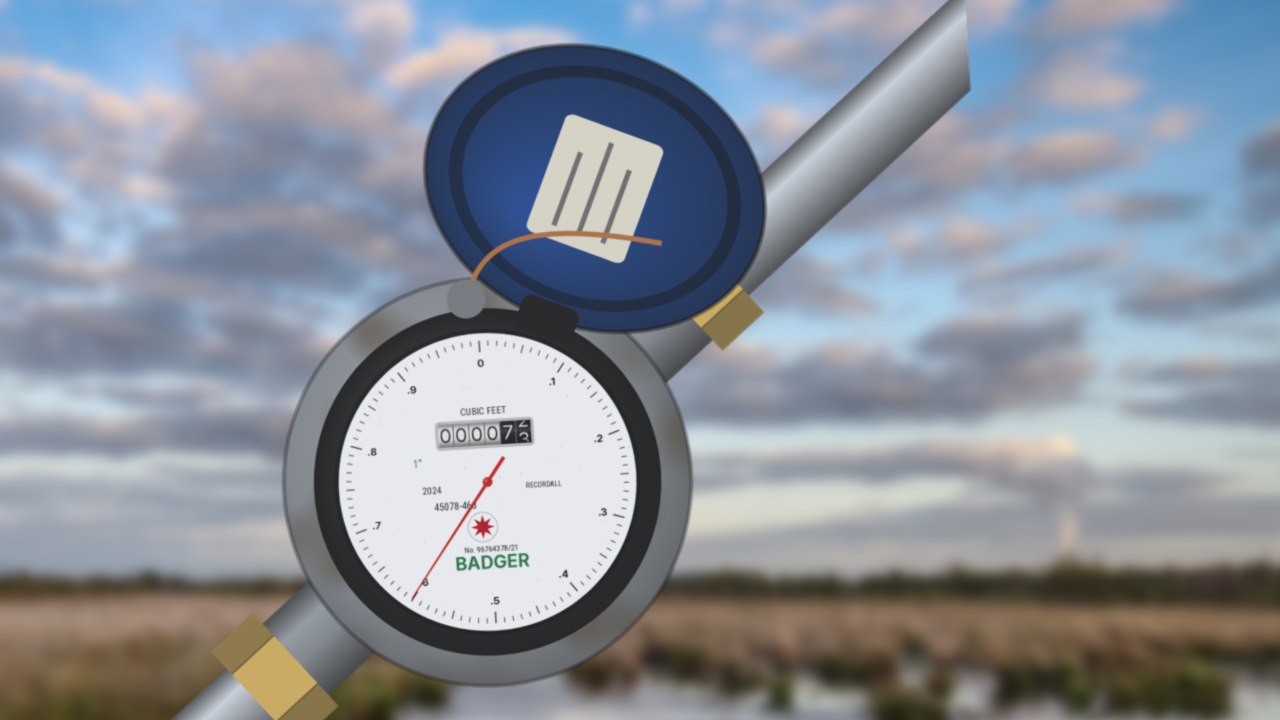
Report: 72.60 ft³
